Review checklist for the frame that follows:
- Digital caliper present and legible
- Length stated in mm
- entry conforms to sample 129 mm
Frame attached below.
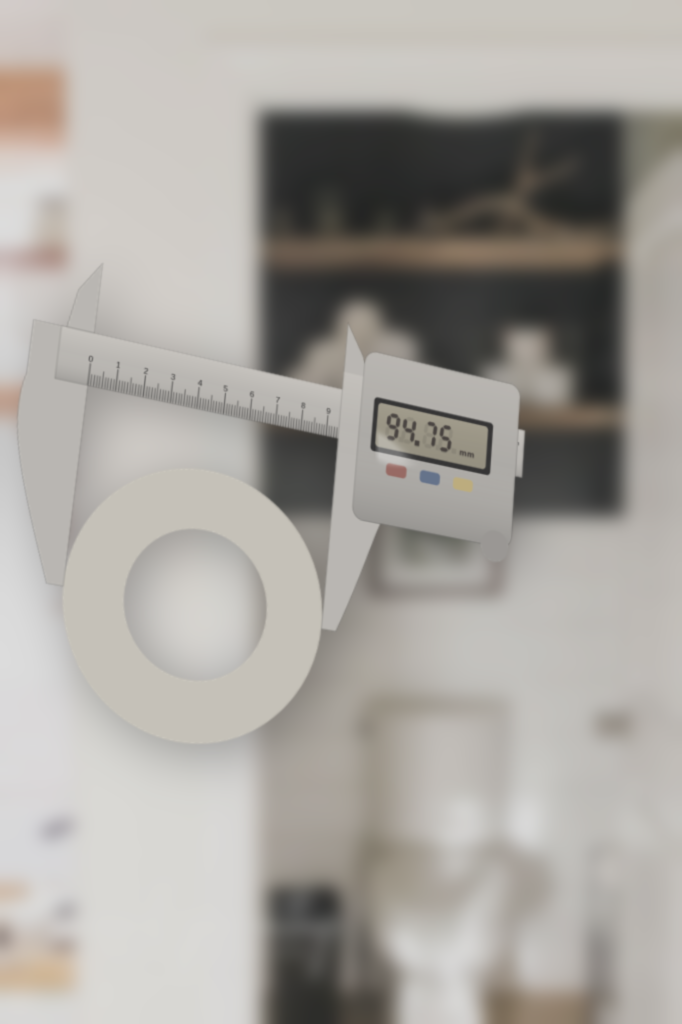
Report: 94.75 mm
